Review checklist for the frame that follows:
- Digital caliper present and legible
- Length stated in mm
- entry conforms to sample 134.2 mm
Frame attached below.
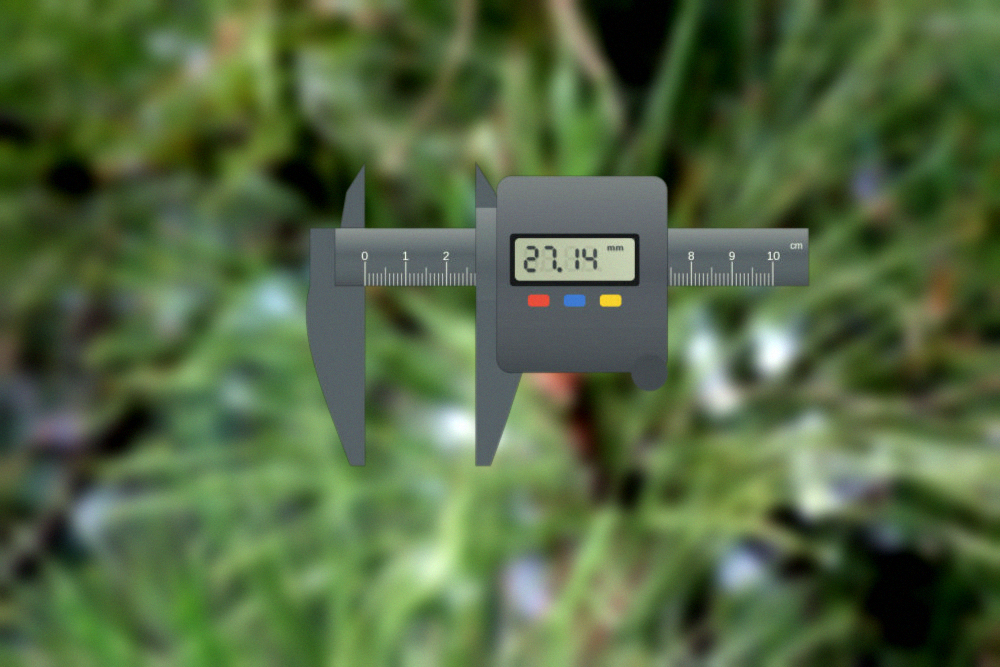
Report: 27.14 mm
